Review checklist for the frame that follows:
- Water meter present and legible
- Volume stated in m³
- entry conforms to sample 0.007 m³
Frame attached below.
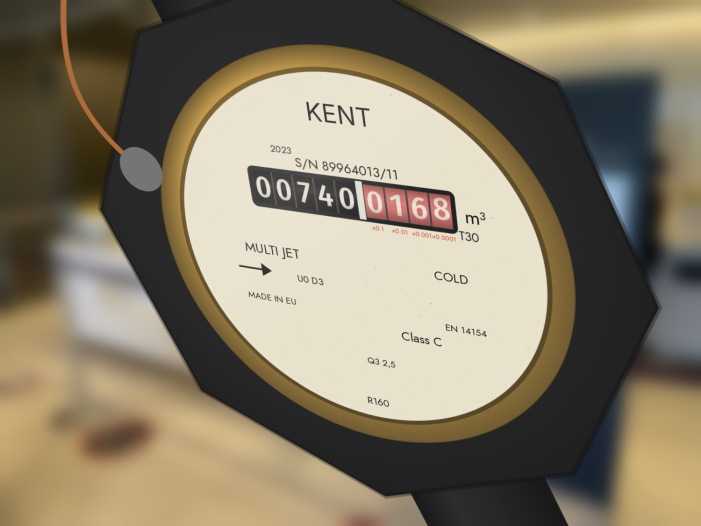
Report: 740.0168 m³
